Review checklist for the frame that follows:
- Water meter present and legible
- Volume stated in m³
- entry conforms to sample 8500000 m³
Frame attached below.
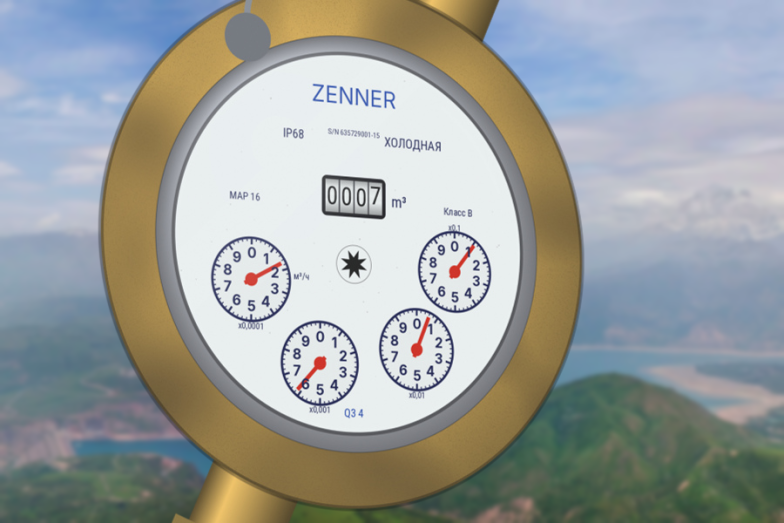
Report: 7.1061 m³
